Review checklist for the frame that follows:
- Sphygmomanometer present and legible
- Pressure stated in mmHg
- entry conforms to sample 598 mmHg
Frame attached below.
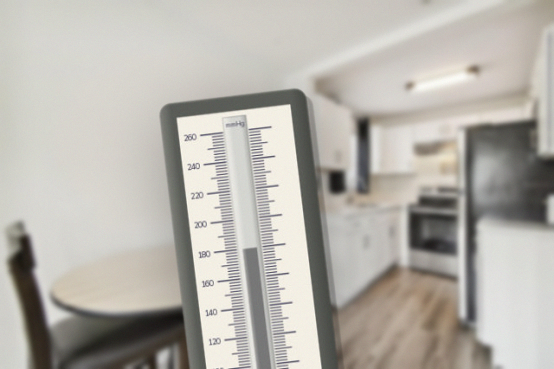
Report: 180 mmHg
